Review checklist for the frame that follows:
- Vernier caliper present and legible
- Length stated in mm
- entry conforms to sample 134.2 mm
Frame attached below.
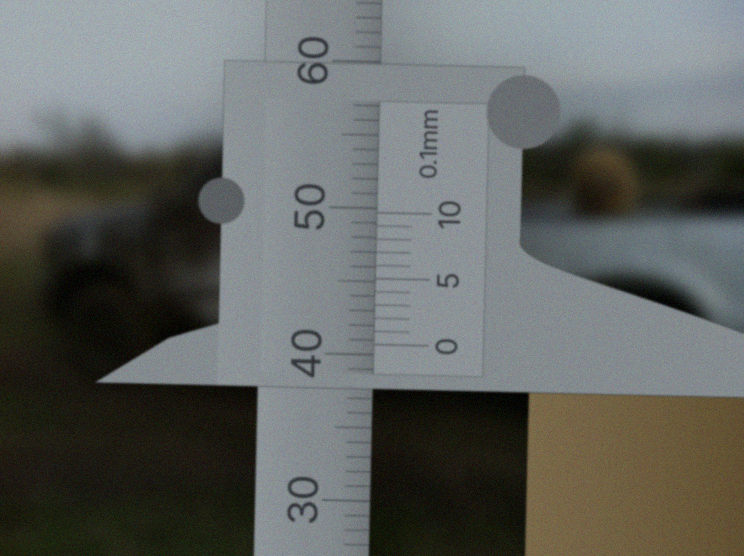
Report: 40.7 mm
